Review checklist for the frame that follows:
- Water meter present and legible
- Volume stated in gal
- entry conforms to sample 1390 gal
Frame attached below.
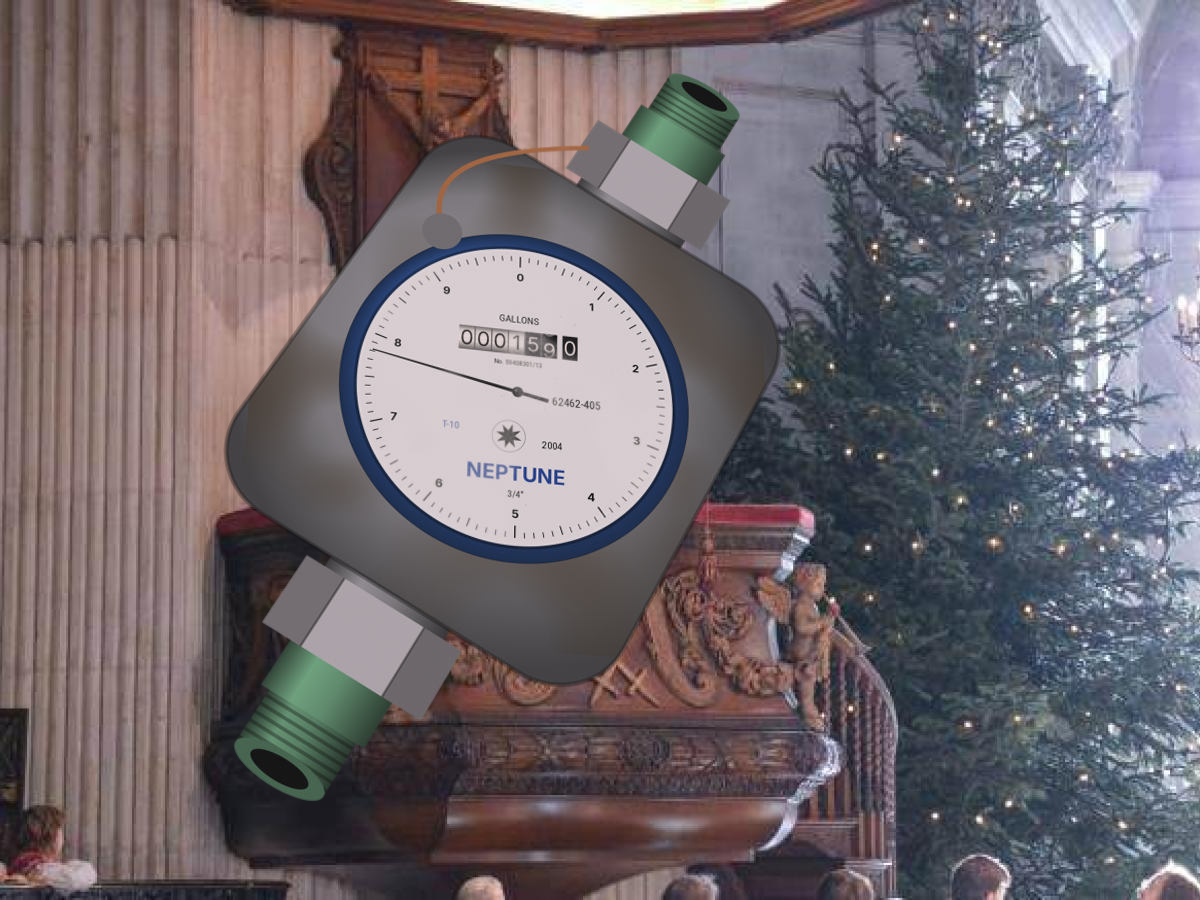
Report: 1587.8 gal
